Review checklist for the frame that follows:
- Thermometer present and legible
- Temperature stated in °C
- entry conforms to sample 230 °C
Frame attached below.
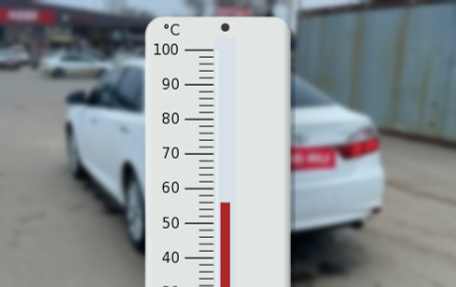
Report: 56 °C
